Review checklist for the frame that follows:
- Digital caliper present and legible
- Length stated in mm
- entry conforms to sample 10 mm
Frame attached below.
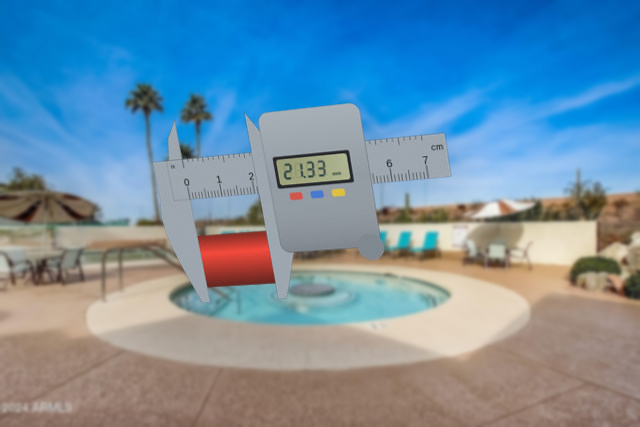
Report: 21.33 mm
